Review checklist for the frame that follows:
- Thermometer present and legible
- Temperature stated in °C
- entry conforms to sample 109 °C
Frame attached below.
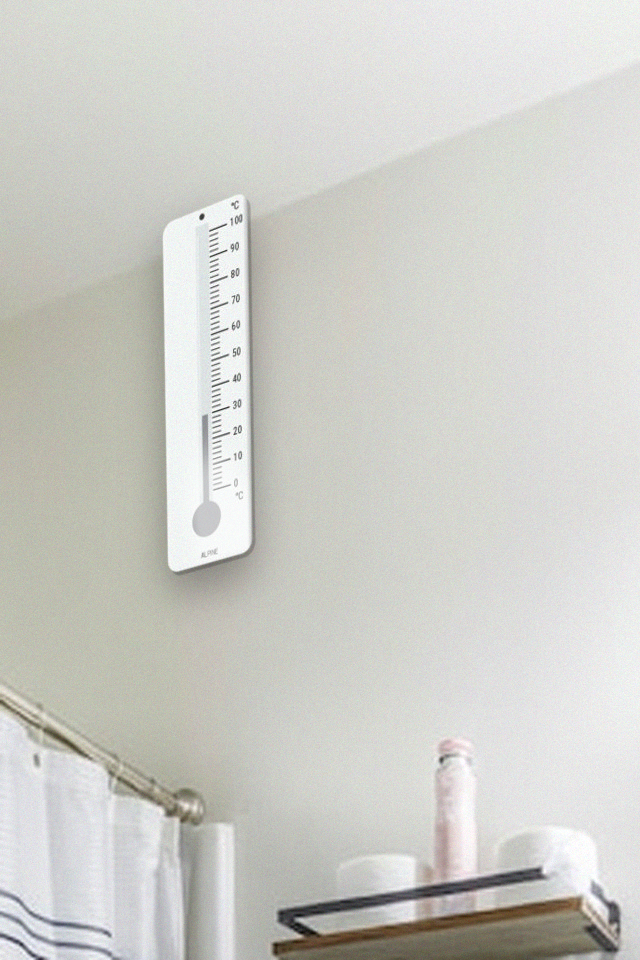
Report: 30 °C
